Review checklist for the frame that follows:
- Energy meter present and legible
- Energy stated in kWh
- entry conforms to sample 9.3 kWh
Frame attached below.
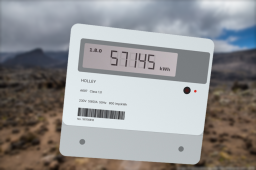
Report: 57145 kWh
